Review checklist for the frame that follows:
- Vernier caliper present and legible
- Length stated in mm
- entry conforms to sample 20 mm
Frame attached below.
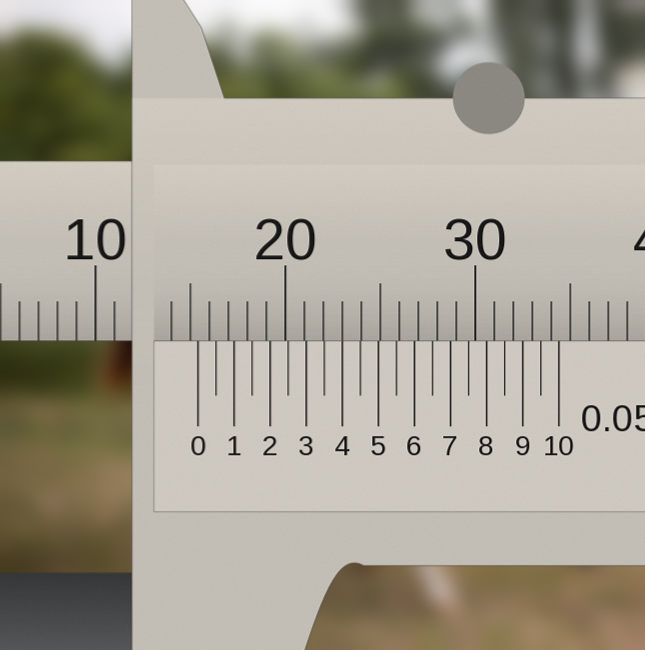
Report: 15.4 mm
